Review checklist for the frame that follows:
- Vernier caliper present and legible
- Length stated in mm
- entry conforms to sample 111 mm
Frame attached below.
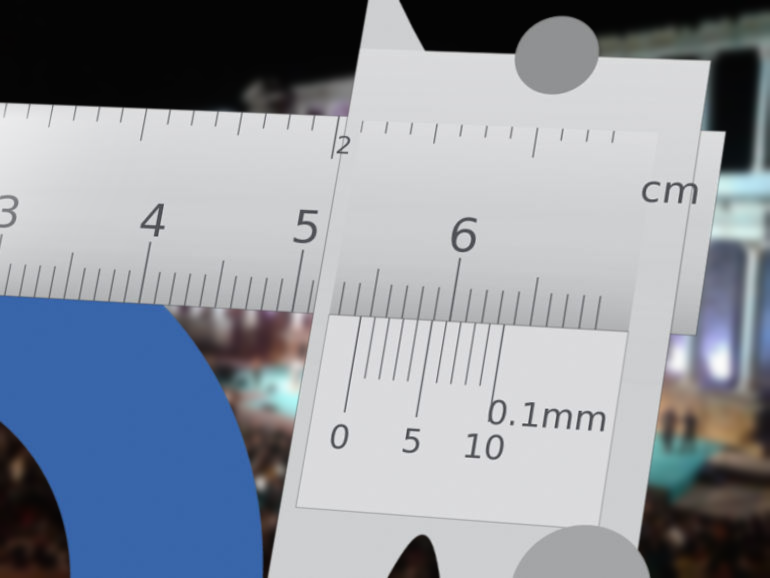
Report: 54.4 mm
